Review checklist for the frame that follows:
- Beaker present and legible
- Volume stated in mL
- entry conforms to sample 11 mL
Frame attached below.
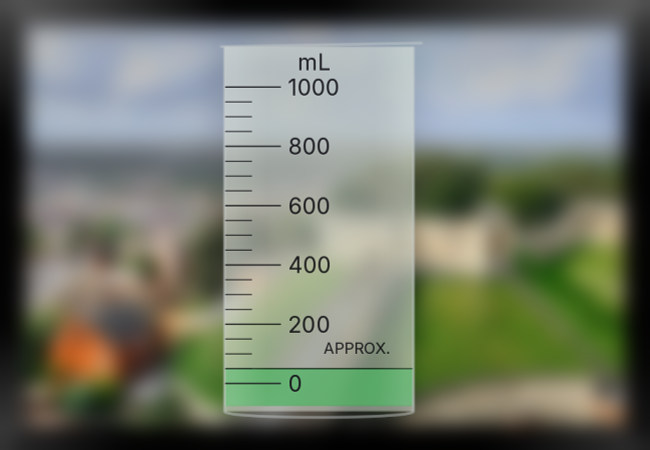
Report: 50 mL
